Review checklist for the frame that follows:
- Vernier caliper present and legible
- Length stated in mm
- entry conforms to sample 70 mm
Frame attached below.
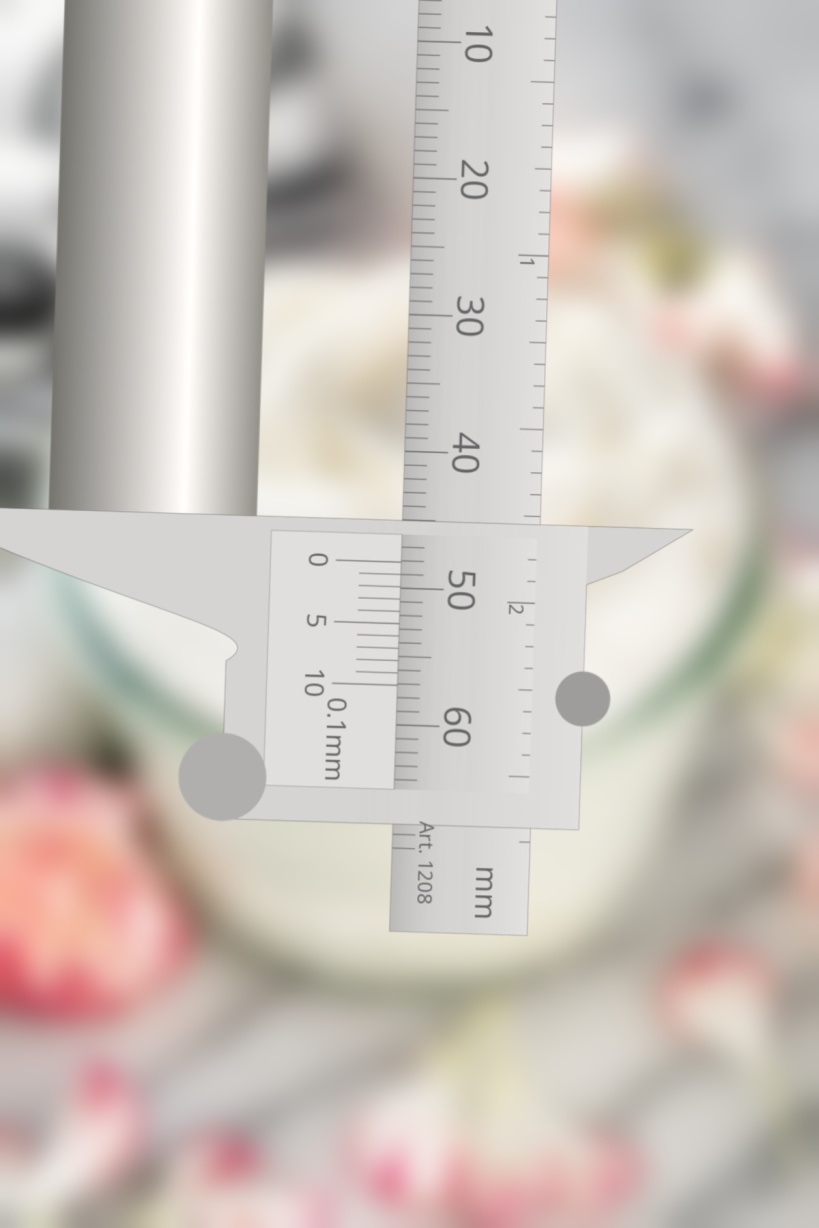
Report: 48.1 mm
